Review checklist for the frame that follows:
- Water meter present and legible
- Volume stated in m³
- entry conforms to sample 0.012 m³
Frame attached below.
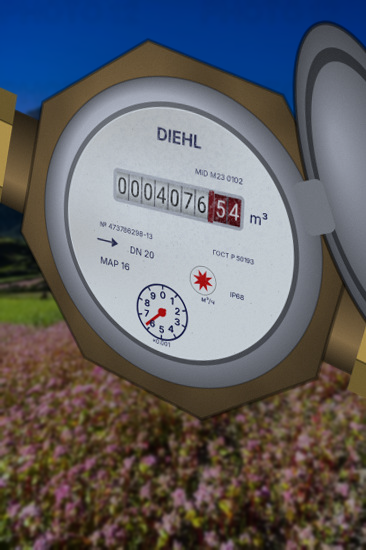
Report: 4076.546 m³
